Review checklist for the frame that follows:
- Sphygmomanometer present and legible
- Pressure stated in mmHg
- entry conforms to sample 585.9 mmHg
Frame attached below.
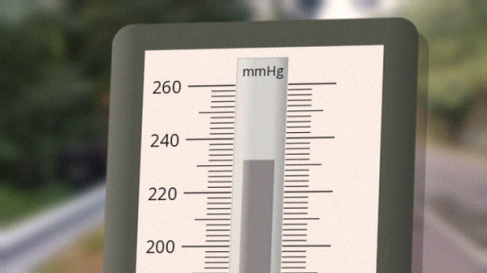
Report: 232 mmHg
